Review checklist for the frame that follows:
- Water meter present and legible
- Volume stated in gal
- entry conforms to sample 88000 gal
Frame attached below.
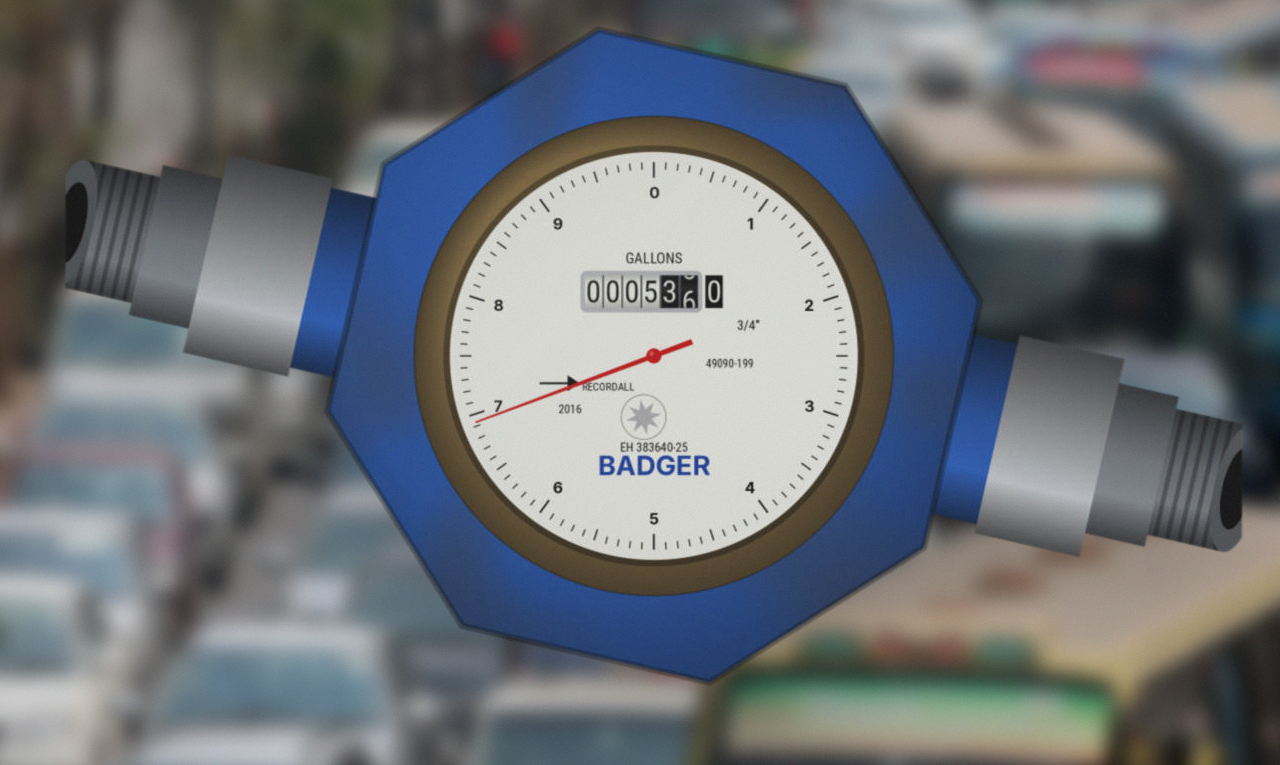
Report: 5356.9 gal
